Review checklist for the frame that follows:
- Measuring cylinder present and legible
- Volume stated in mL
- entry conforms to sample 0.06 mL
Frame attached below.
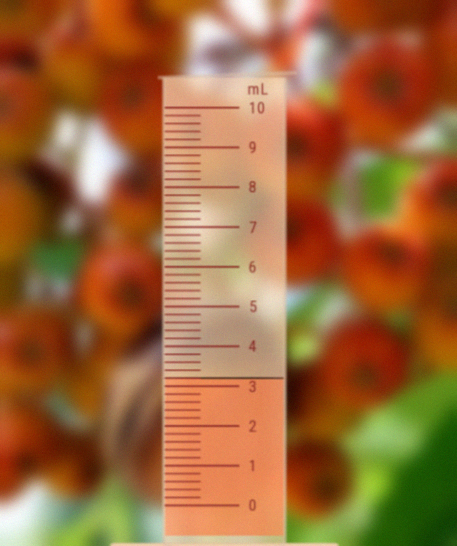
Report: 3.2 mL
